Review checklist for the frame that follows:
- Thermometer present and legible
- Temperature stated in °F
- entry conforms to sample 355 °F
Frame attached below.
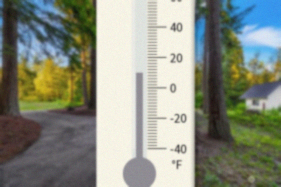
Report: 10 °F
